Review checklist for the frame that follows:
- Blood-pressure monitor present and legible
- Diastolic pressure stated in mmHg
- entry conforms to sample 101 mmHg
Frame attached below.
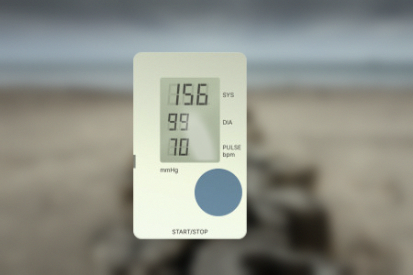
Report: 99 mmHg
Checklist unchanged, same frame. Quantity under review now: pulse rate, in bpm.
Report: 70 bpm
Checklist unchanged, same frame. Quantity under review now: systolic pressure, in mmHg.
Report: 156 mmHg
